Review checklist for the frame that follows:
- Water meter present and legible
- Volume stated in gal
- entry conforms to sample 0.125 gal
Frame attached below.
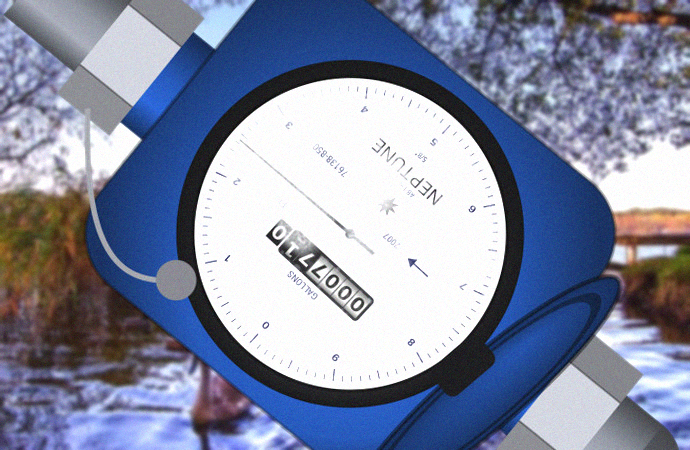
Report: 7712.4 gal
